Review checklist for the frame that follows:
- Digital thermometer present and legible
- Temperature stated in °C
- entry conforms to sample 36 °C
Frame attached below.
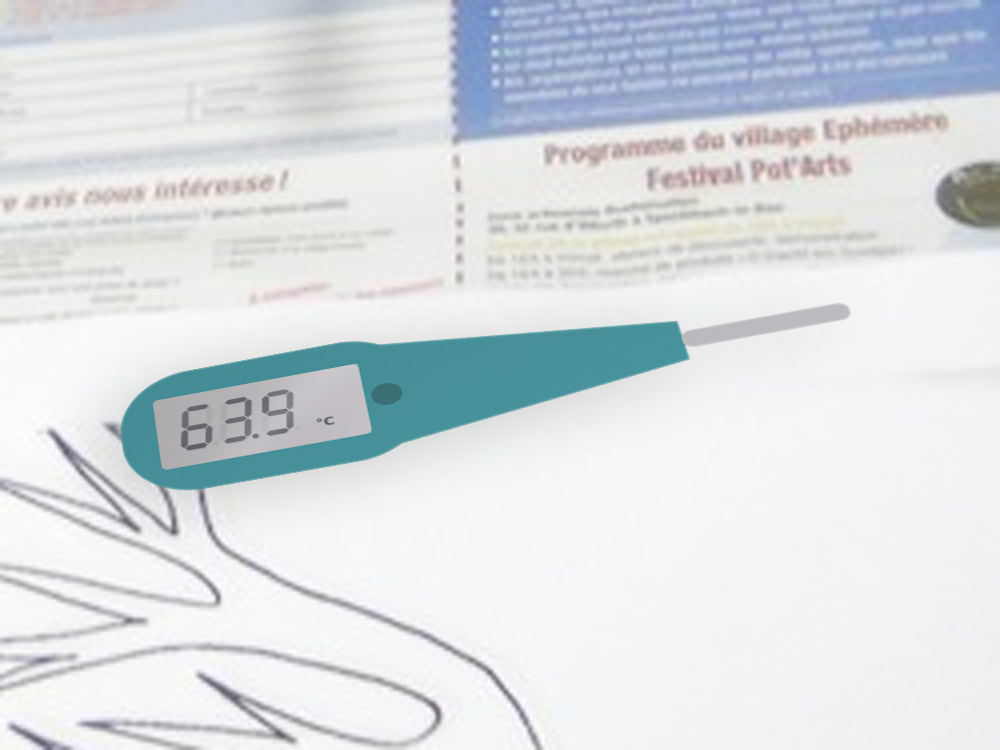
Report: 63.9 °C
